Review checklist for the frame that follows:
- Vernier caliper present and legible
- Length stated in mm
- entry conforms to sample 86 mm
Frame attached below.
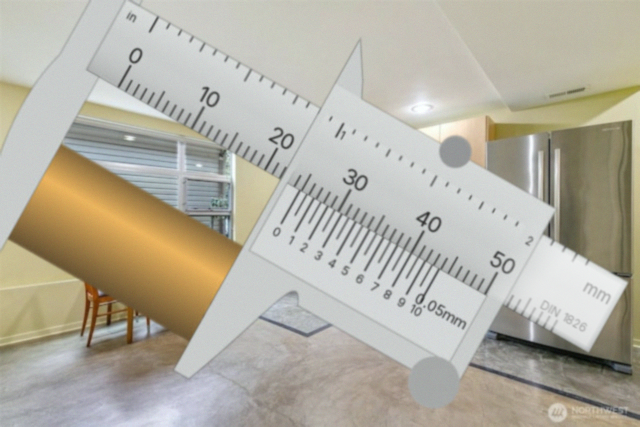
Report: 24.8 mm
